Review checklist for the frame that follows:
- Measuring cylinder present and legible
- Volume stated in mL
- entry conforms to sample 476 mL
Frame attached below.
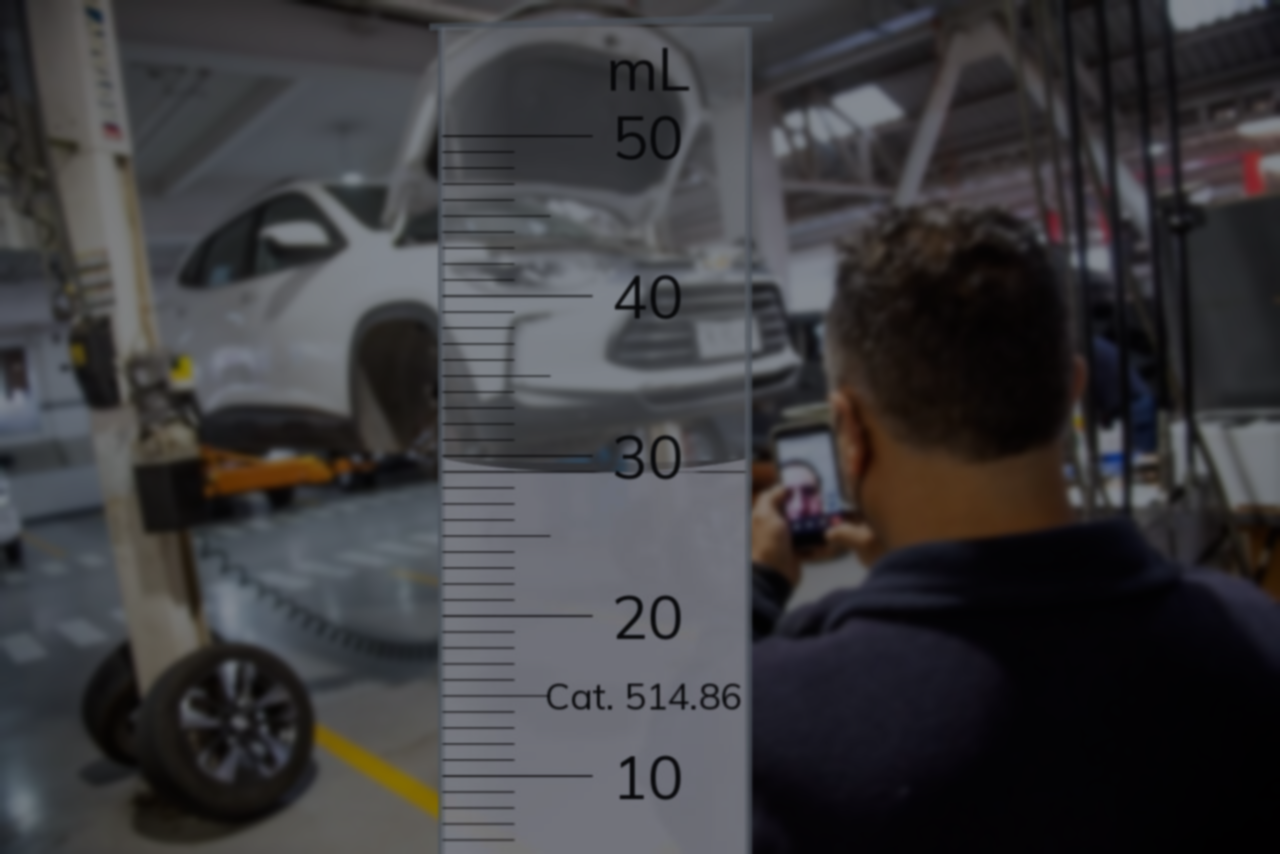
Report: 29 mL
